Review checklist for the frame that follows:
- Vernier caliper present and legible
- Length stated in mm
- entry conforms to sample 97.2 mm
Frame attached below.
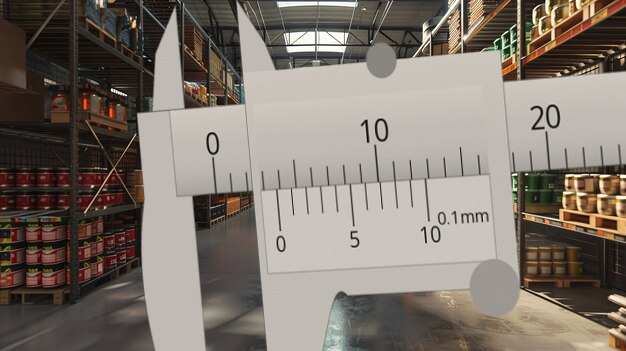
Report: 3.8 mm
